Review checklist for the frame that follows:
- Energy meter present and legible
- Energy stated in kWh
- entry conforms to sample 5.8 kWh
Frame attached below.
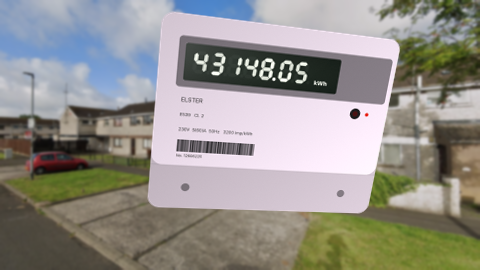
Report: 43148.05 kWh
